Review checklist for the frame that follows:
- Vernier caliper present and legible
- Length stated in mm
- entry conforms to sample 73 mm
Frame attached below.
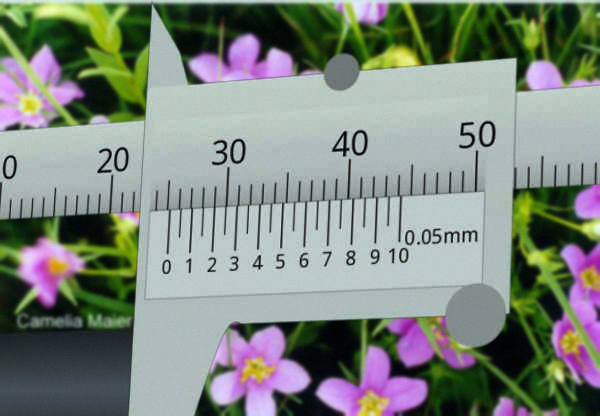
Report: 25.2 mm
